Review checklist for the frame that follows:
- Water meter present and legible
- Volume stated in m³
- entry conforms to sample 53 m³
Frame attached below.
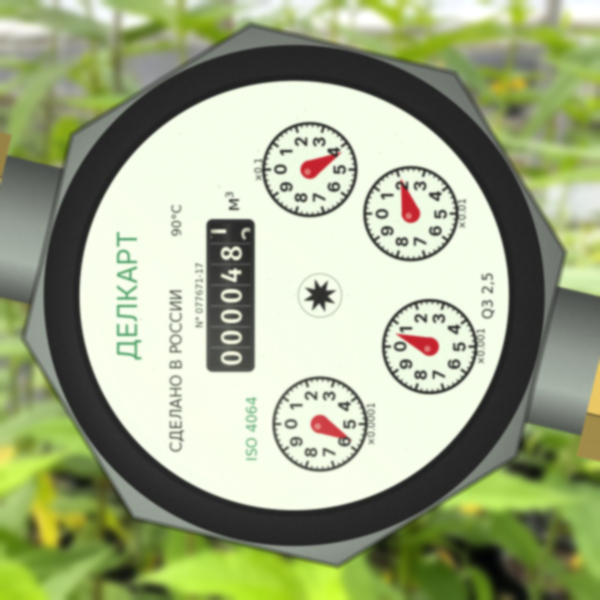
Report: 481.4205 m³
